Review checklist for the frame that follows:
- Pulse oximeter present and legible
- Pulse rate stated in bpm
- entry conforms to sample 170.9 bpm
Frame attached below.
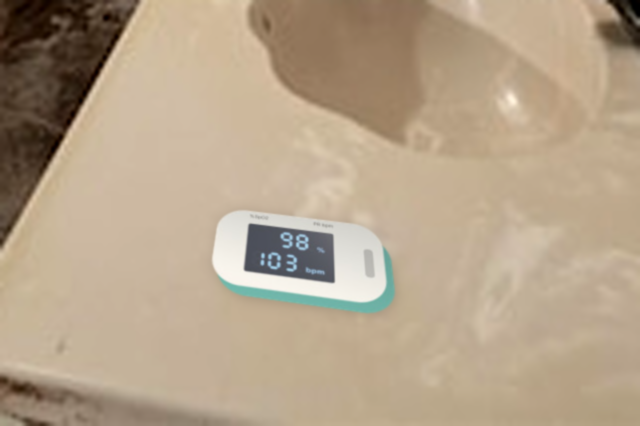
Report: 103 bpm
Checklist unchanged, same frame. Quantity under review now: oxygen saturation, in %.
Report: 98 %
